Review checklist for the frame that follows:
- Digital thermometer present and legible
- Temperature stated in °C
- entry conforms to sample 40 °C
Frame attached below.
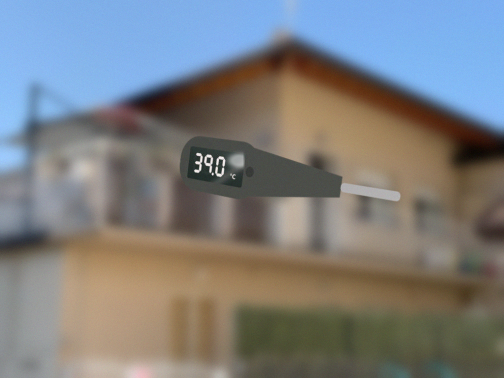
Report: 39.0 °C
